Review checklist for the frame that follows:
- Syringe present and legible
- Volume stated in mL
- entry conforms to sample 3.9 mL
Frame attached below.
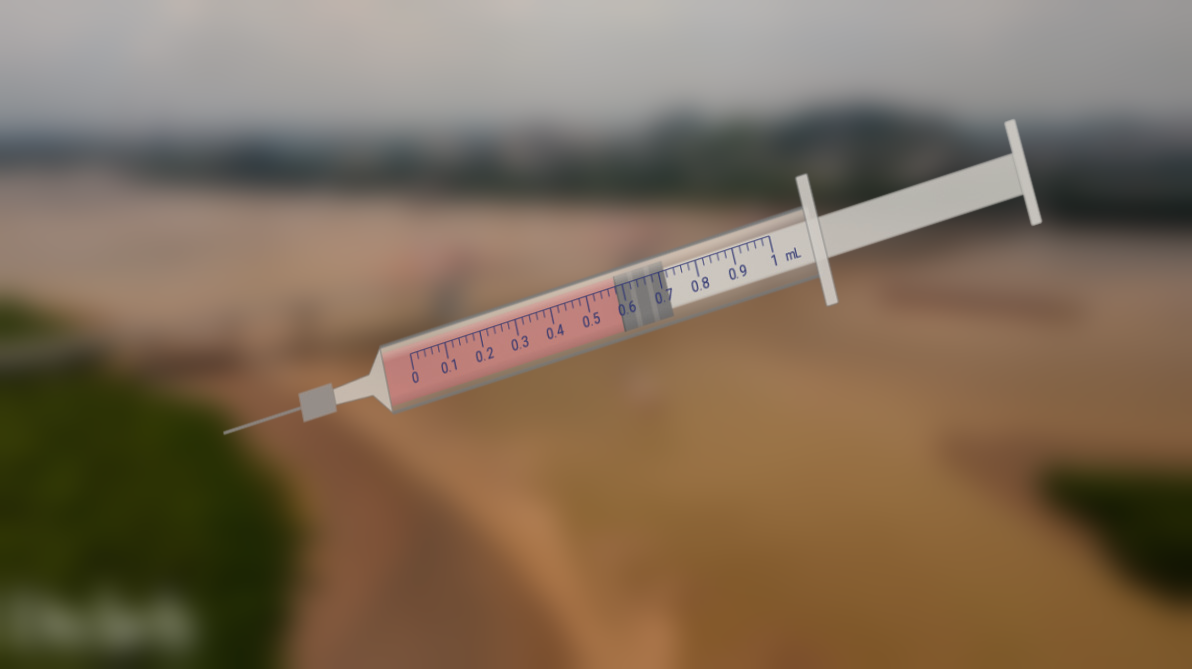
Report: 0.58 mL
